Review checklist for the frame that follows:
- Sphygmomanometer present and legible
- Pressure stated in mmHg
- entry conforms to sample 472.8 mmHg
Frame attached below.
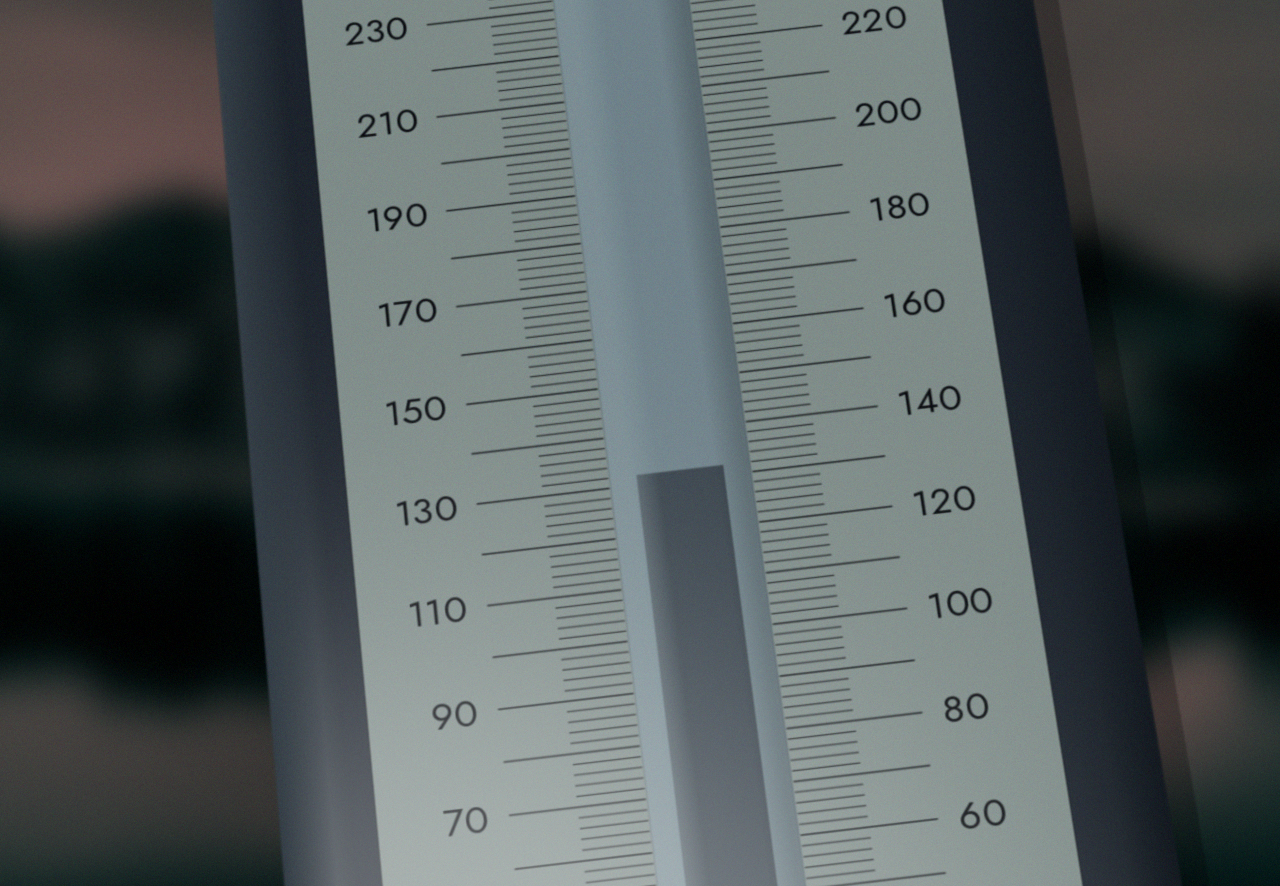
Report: 132 mmHg
